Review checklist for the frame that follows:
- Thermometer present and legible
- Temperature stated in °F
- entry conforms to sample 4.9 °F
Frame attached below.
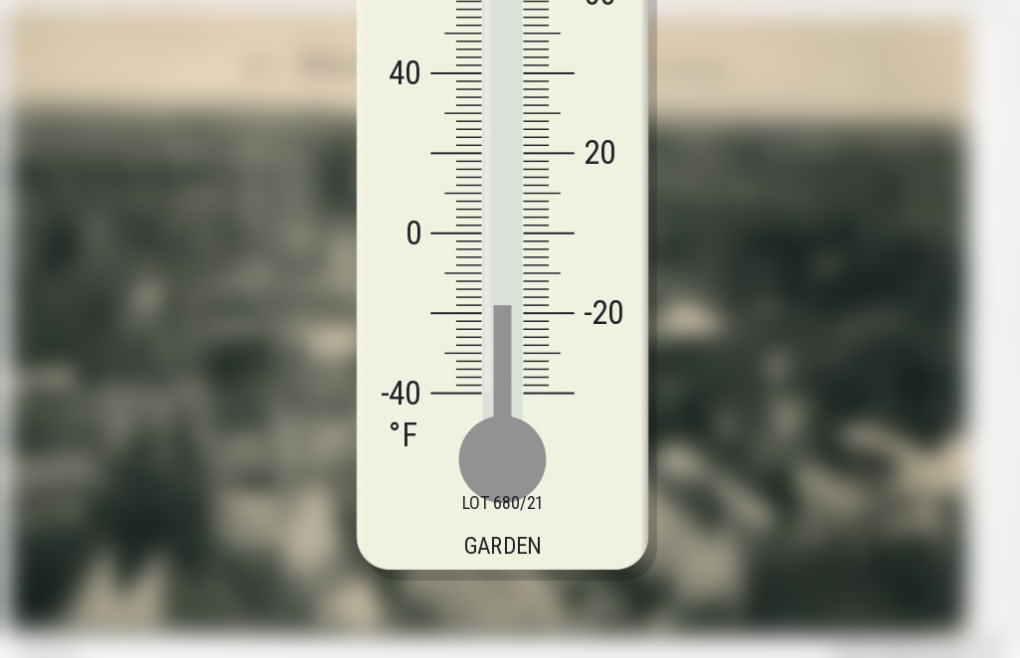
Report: -18 °F
